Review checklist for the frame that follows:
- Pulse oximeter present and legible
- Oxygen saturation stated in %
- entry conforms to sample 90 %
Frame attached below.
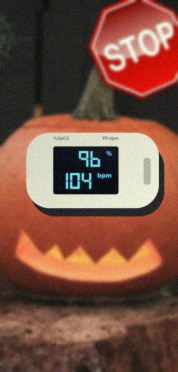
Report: 96 %
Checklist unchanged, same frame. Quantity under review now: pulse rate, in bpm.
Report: 104 bpm
